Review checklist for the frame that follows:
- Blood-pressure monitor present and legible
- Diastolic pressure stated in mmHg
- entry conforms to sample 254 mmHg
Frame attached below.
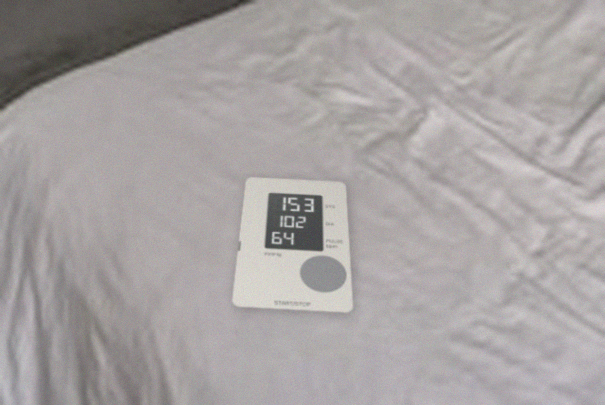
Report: 102 mmHg
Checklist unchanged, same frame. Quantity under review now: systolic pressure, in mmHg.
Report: 153 mmHg
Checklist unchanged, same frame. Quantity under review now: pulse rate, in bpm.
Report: 64 bpm
